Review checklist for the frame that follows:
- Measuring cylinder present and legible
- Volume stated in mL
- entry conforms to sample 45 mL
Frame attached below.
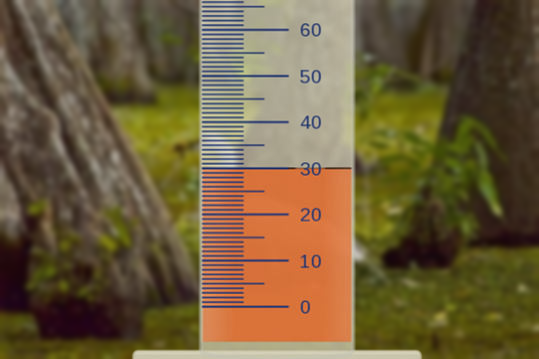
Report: 30 mL
